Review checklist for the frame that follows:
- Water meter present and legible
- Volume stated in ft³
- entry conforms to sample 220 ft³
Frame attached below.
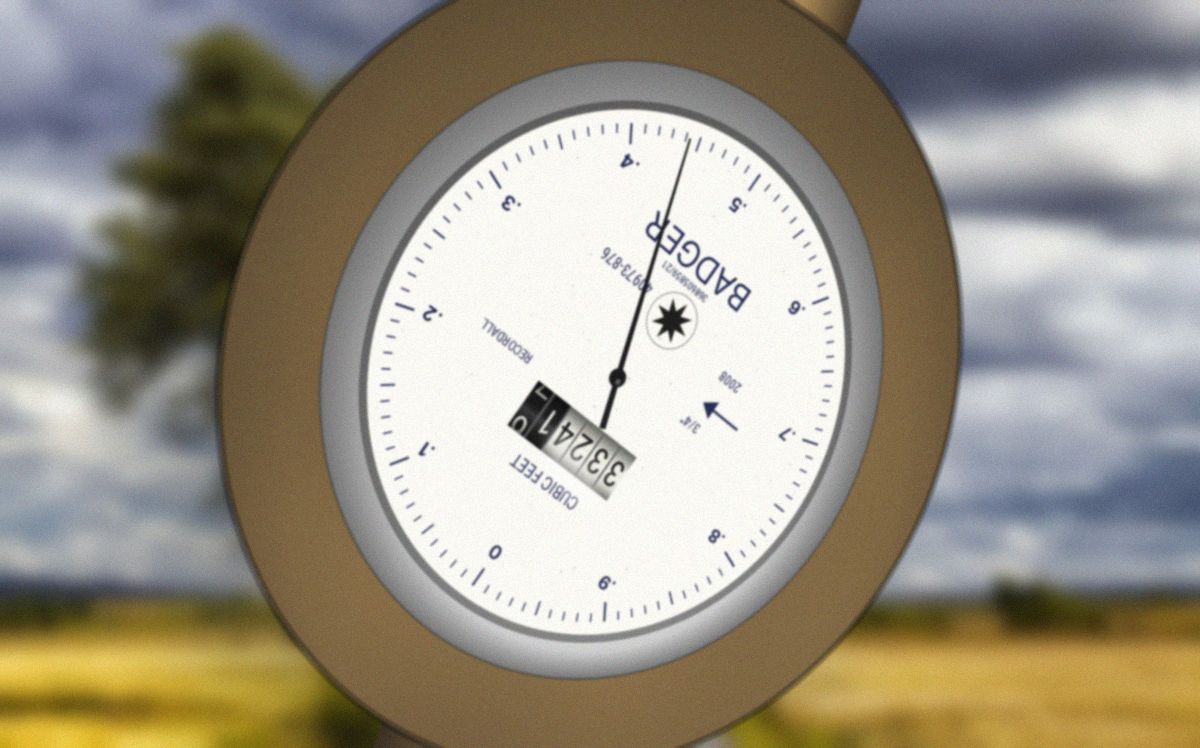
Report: 332416.44 ft³
